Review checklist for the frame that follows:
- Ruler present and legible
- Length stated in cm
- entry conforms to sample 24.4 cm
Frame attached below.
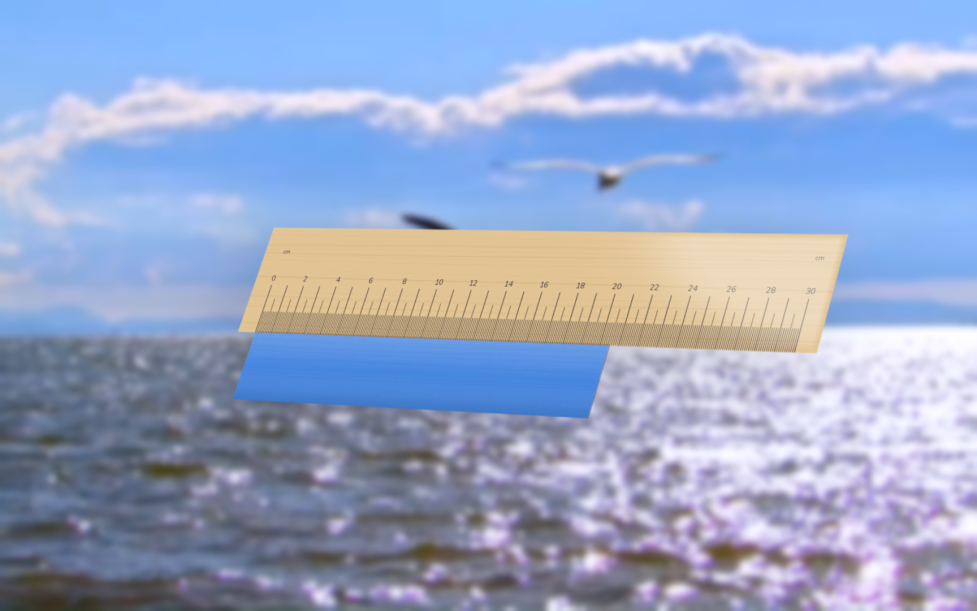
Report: 20.5 cm
